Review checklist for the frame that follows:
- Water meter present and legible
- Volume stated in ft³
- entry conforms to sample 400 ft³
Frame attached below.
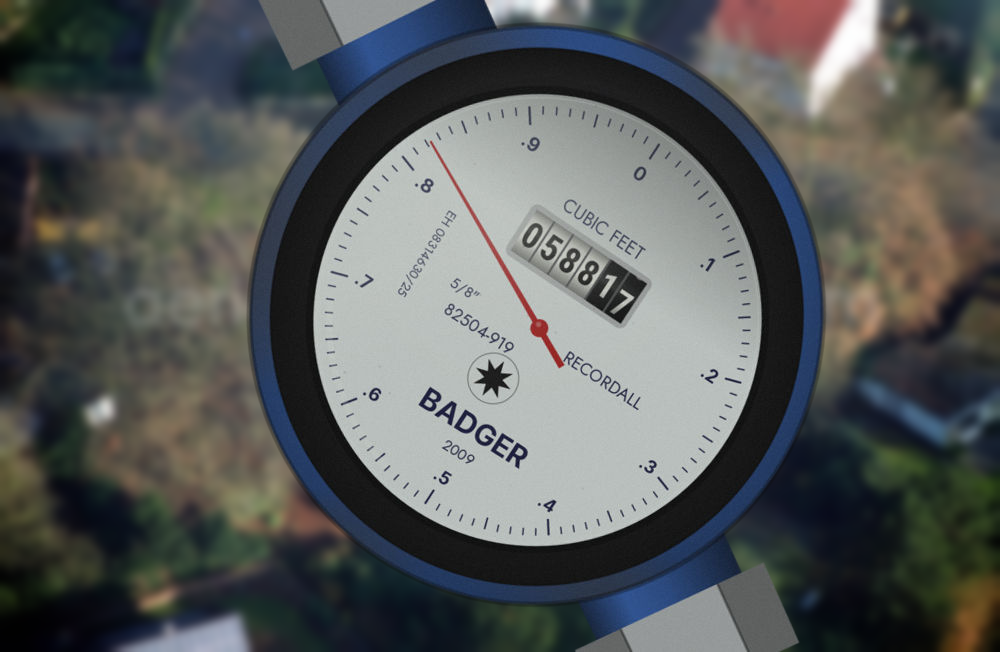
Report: 58816.82 ft³
